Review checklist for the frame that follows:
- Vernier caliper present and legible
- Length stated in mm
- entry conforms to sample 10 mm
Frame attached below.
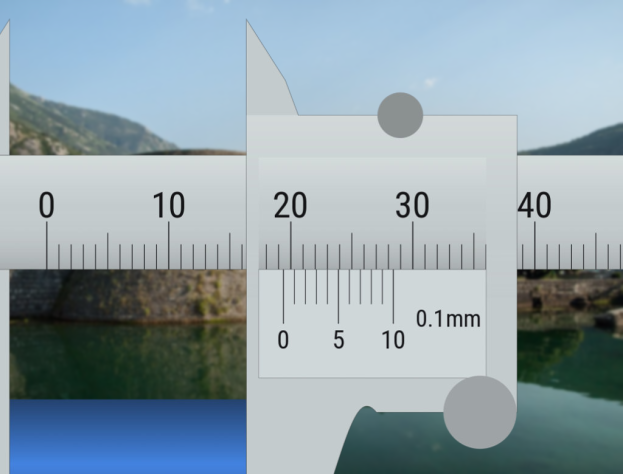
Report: 19.4 mm
